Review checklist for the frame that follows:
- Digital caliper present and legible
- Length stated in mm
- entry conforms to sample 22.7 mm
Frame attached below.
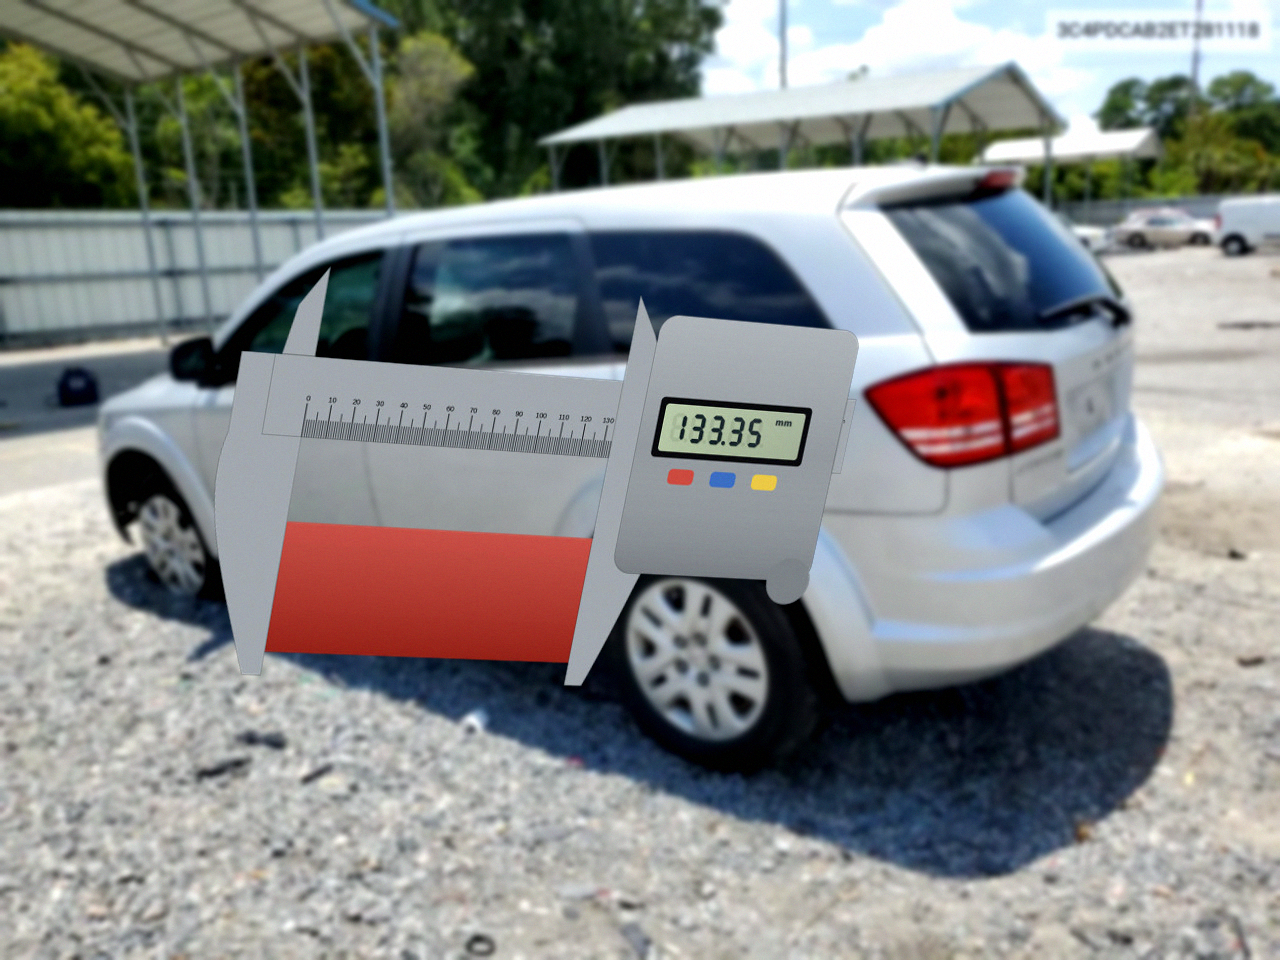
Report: 133.35 mm
